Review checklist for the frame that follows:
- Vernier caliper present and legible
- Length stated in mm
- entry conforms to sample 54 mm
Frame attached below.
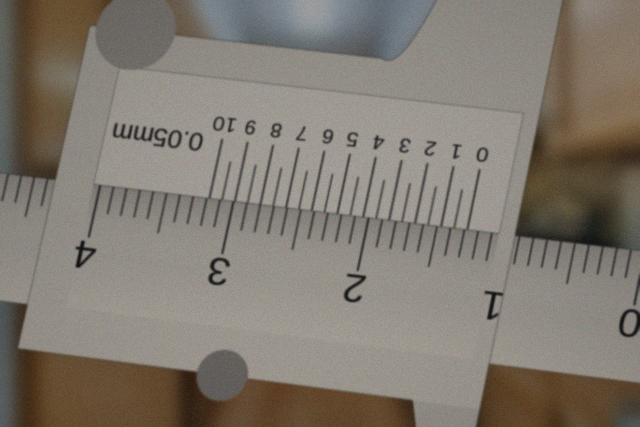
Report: 12.8 mm
